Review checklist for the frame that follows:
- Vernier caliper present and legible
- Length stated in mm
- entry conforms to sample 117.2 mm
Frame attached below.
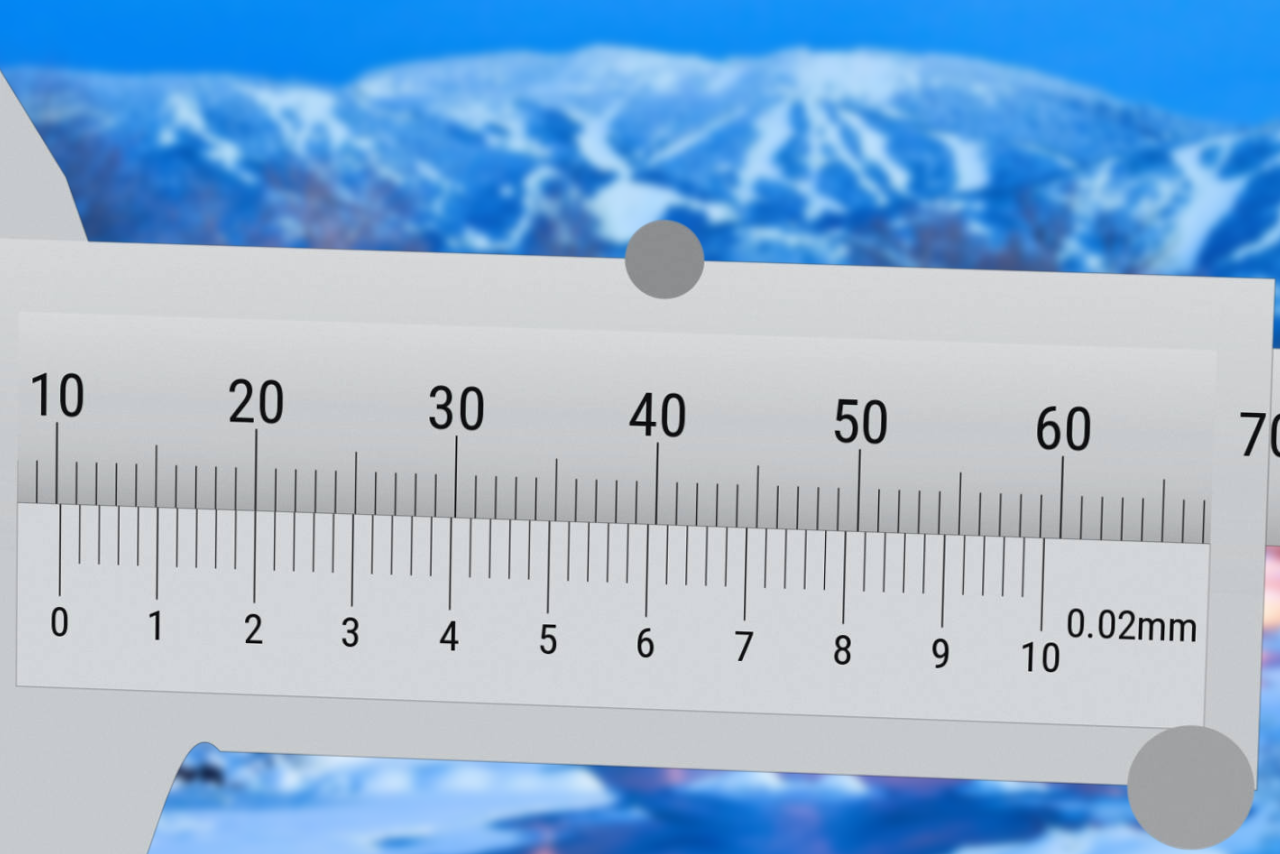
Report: 10.2 mm
